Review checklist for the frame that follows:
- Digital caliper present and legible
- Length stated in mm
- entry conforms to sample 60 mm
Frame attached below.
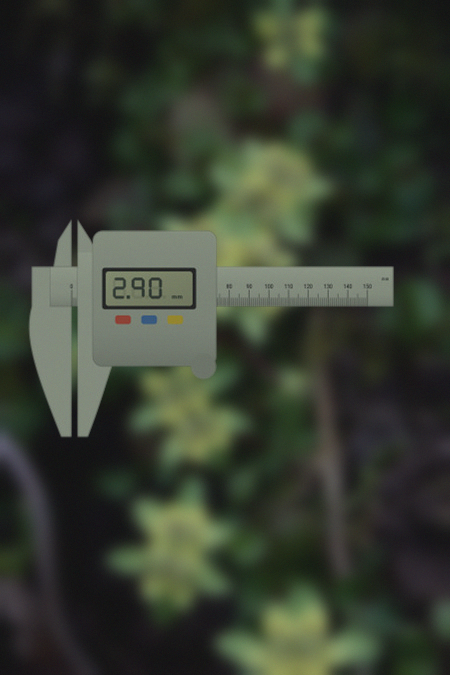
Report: 2.90 mm
